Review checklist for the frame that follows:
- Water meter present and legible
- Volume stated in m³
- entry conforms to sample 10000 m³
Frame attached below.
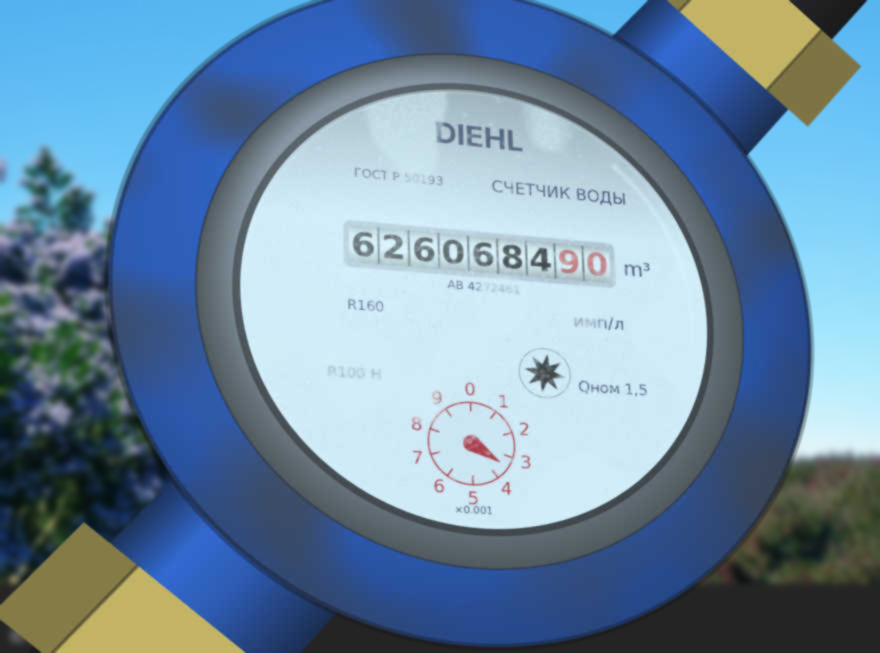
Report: 6260684.903 m³
